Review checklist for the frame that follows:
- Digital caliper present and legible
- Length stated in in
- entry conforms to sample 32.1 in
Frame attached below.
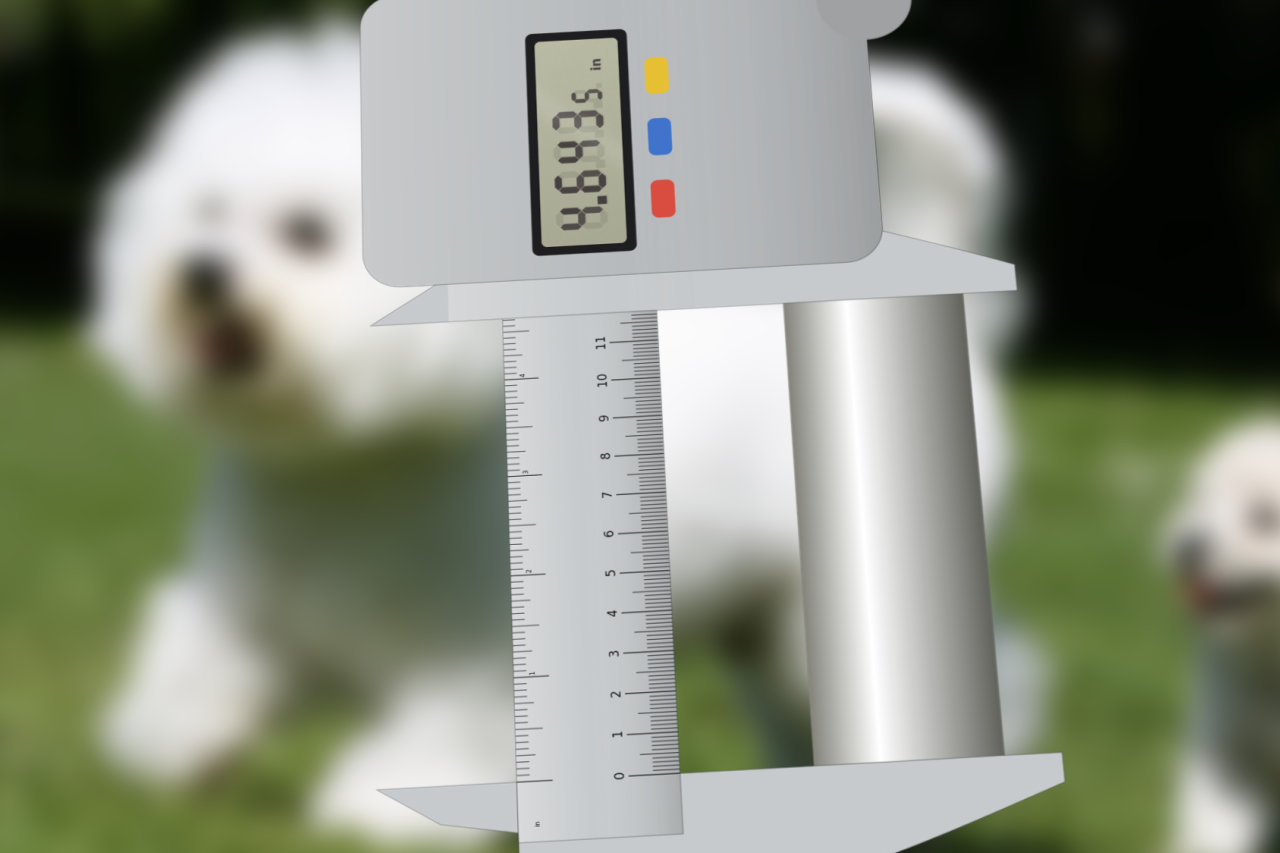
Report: 4.6435 in
